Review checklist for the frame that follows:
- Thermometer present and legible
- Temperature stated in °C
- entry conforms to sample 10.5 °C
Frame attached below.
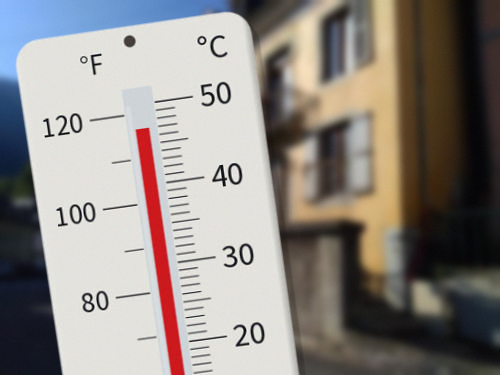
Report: 47 °C
